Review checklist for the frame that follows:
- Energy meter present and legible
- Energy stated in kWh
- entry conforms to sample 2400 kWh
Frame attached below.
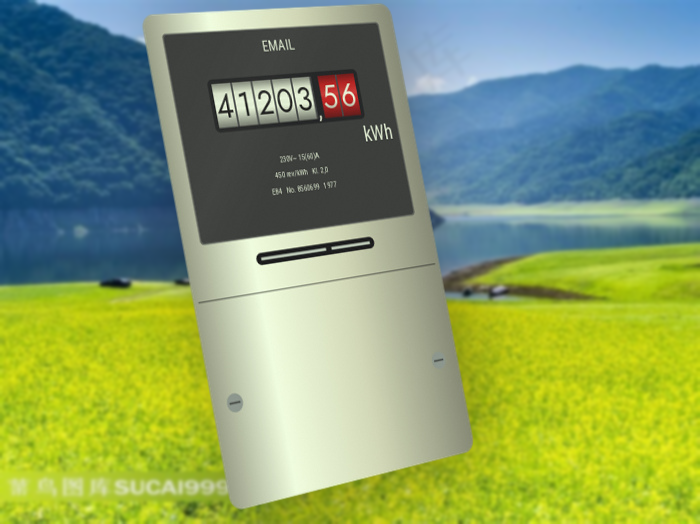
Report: 41203.56 kWh
